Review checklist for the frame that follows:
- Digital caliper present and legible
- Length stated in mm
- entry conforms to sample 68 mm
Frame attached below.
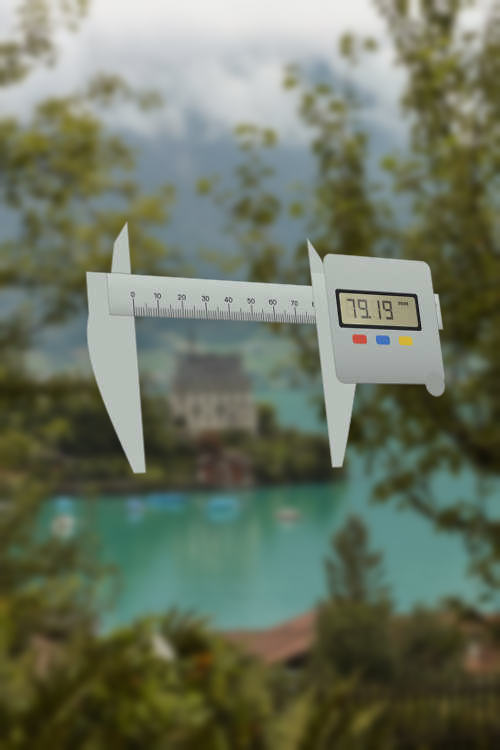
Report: 79.19 mm
